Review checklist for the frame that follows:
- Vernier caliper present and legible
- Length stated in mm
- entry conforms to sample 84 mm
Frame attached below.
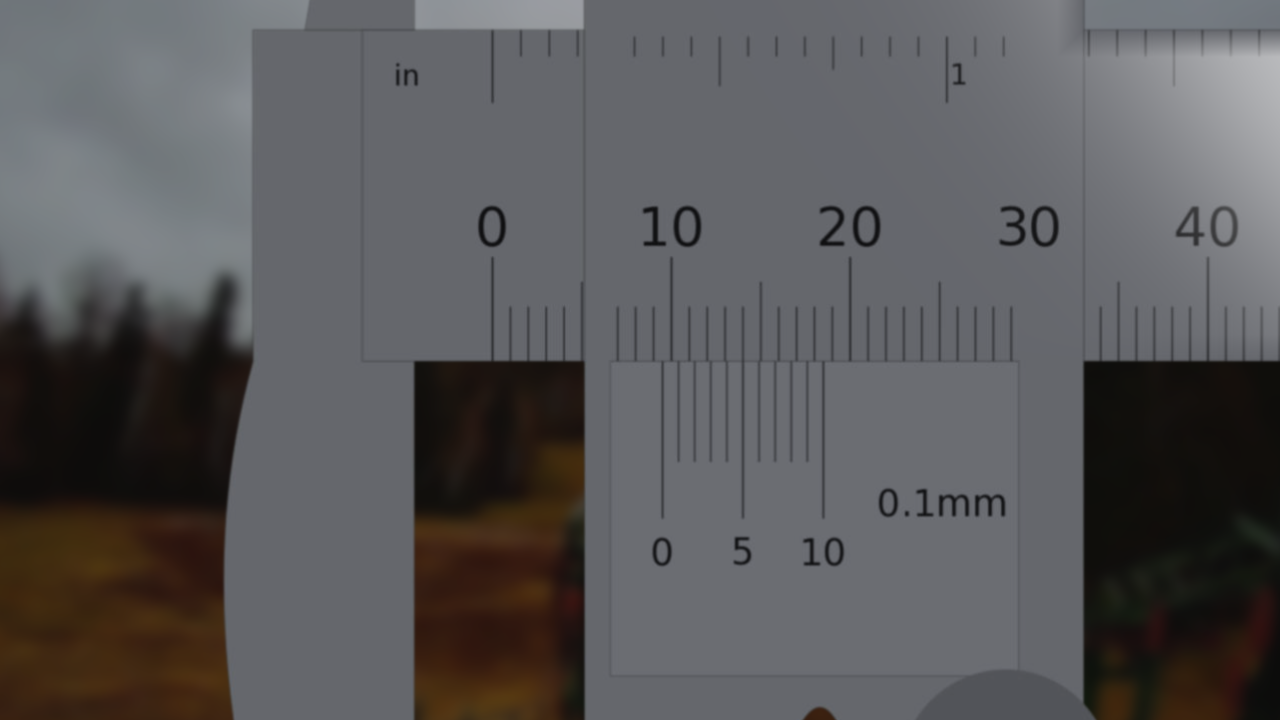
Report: 9.5 mm
